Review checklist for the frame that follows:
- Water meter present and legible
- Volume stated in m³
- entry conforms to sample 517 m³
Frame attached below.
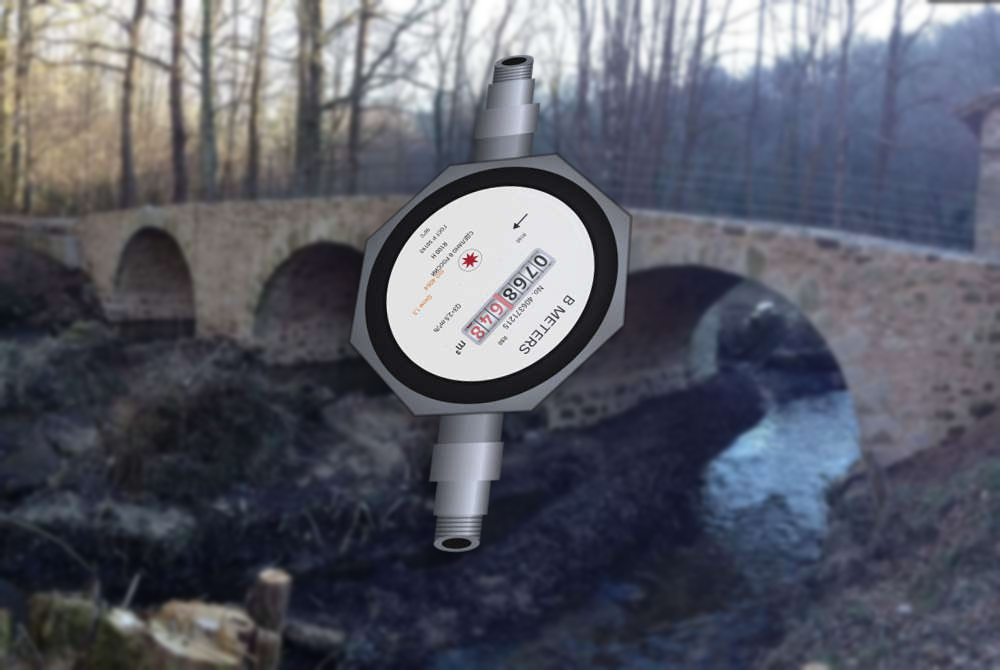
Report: 768.648 m³
